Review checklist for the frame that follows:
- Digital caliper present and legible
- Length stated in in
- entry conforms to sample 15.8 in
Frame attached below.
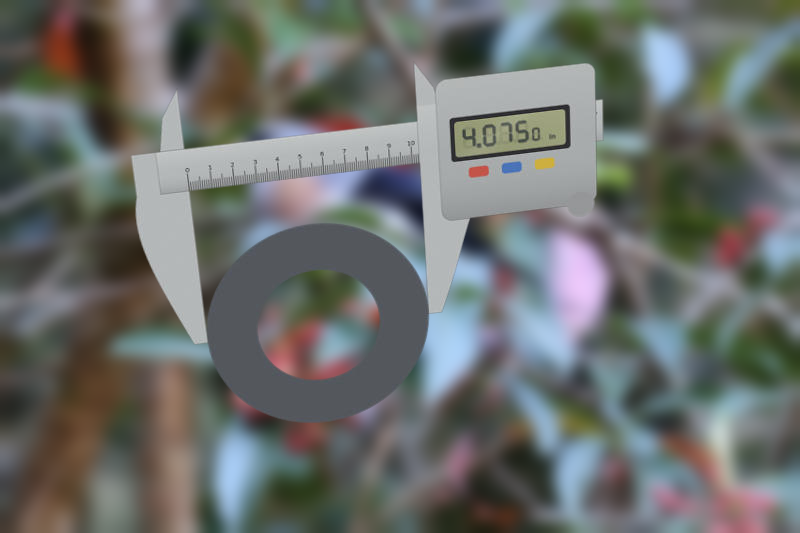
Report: 4.0750 in
